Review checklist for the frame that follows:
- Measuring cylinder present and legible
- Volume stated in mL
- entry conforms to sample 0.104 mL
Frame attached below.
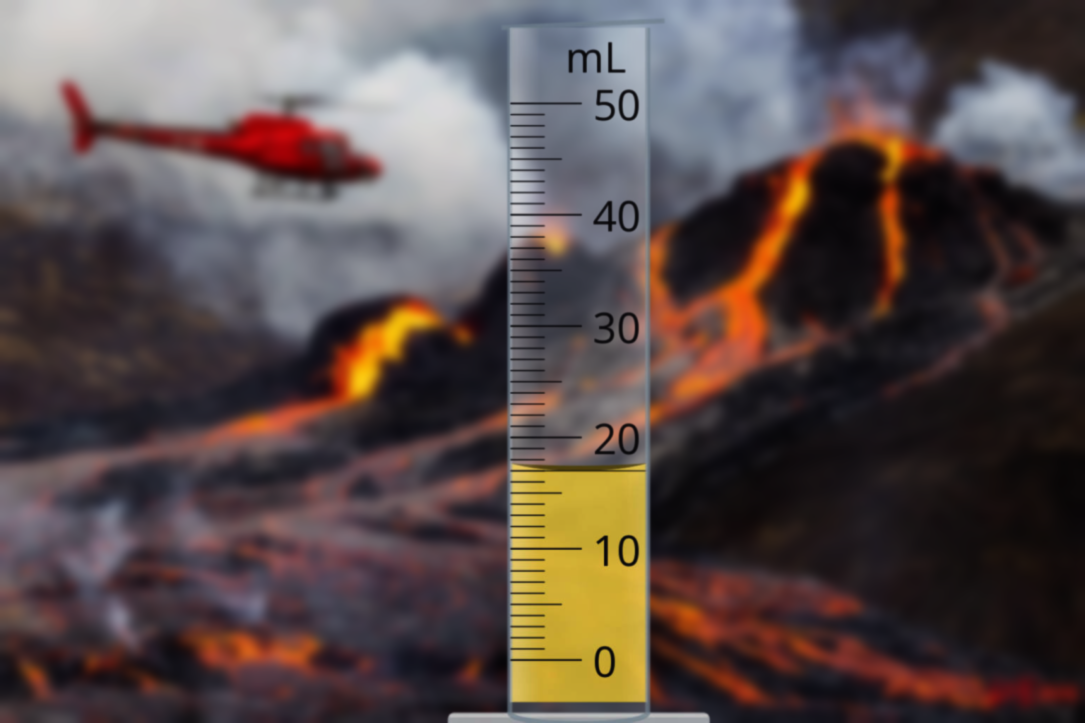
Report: 17 mL
